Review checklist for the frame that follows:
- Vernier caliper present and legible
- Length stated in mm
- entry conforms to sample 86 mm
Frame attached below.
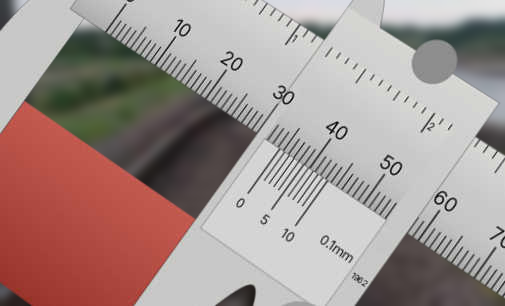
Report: 34.4 mm
